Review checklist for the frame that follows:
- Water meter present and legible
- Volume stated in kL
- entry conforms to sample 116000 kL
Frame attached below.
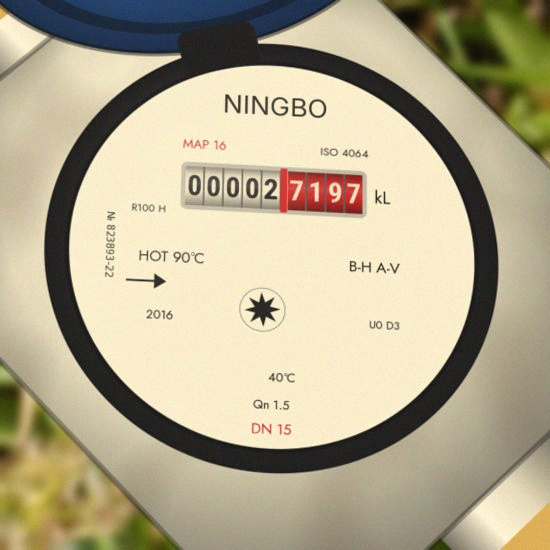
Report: 2.7197 kL
